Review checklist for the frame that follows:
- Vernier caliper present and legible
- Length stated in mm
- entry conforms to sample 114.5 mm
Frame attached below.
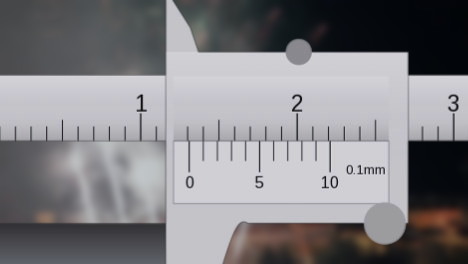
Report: 13.1 mm
